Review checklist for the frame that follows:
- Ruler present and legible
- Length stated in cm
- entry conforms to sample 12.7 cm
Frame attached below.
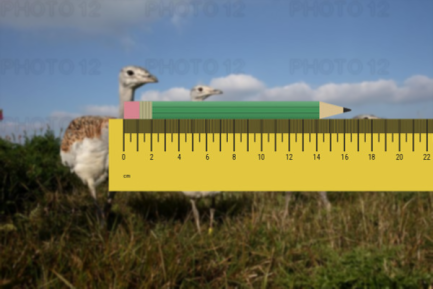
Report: 16.5 cm
